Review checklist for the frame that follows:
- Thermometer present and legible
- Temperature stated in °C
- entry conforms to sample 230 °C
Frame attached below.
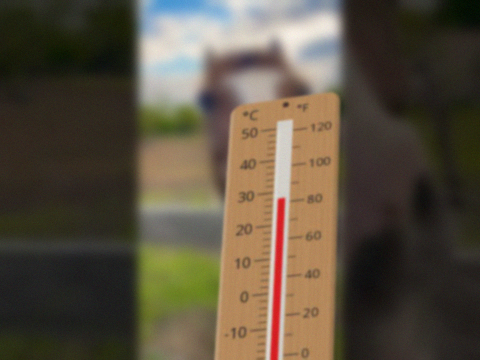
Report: 28 °C
